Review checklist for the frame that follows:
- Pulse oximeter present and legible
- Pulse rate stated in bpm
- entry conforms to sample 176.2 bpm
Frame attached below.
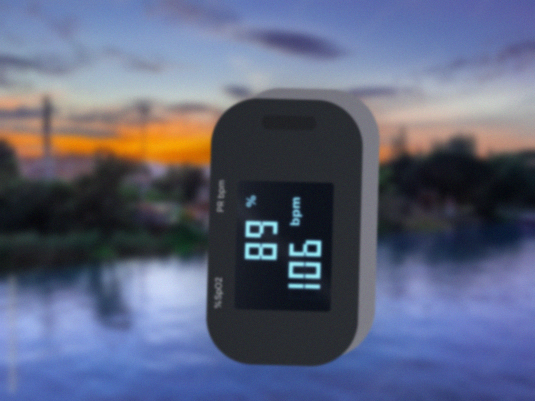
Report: 106 bpm
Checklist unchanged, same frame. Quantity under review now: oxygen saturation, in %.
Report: 89 %
